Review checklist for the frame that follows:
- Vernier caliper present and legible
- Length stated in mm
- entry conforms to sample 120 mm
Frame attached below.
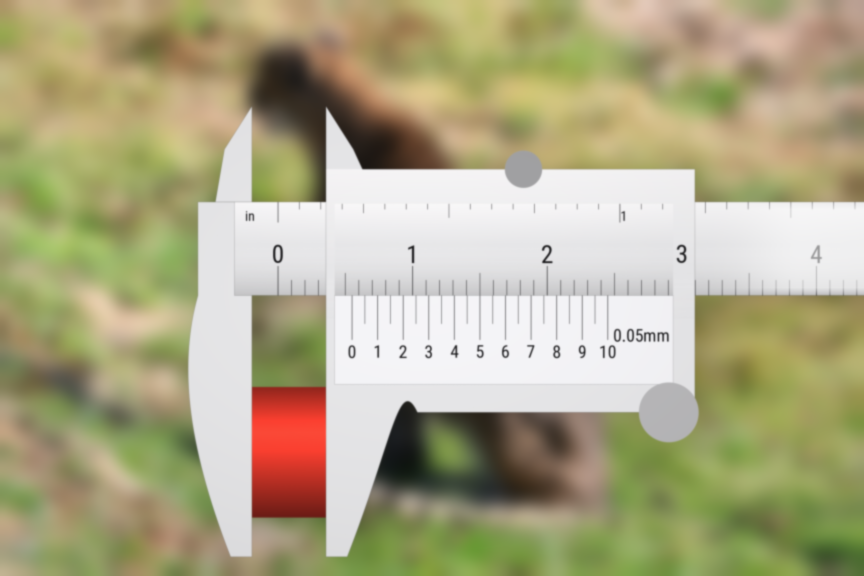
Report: 5.5 mm
